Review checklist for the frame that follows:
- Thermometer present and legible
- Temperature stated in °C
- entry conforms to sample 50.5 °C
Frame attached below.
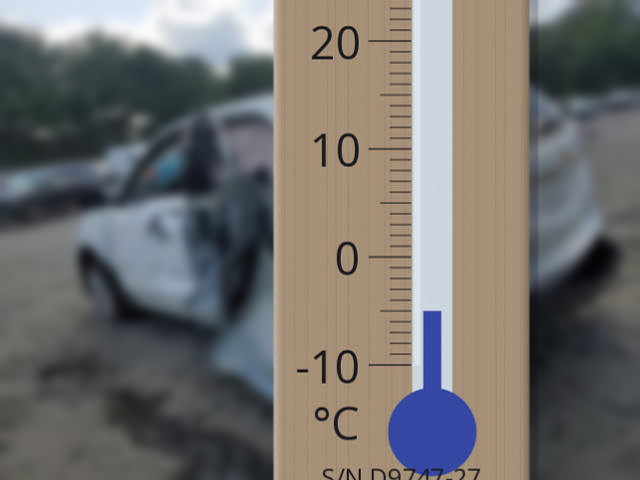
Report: -5 °C
